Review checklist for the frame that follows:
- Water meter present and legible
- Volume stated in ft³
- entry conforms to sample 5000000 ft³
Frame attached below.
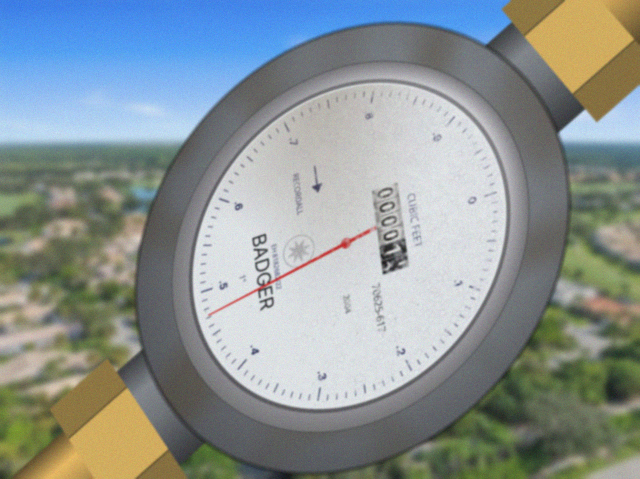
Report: 11.47 ft³
